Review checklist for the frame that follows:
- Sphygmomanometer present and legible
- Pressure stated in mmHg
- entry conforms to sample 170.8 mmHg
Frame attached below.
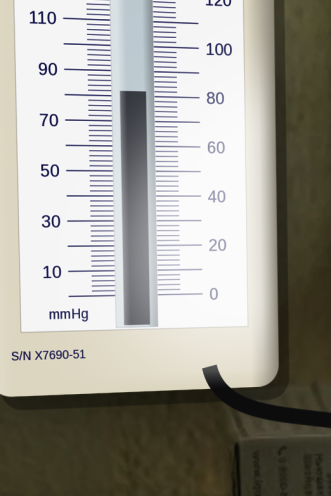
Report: 82 mmHg
